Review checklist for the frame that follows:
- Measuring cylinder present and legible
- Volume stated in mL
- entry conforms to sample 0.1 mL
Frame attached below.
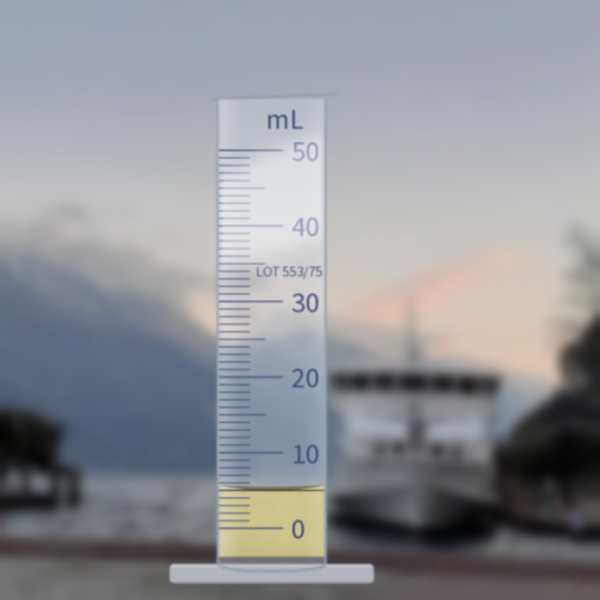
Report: 5 mL
